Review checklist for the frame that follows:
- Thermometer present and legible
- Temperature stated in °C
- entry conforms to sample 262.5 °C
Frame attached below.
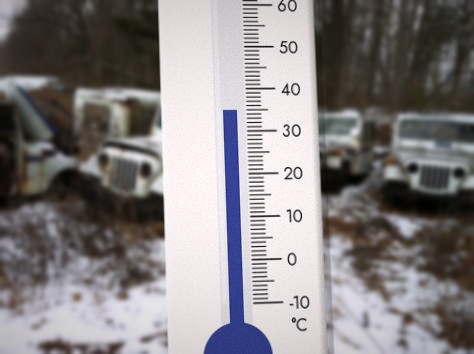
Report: 35 °C
